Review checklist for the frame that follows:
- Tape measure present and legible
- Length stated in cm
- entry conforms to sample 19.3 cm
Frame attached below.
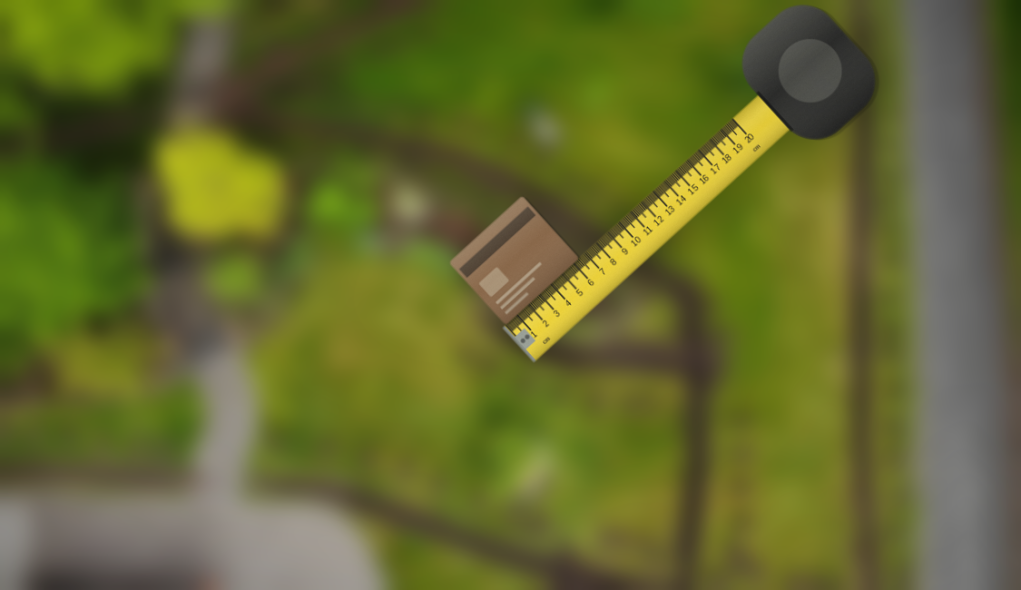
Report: 6.5 cm
